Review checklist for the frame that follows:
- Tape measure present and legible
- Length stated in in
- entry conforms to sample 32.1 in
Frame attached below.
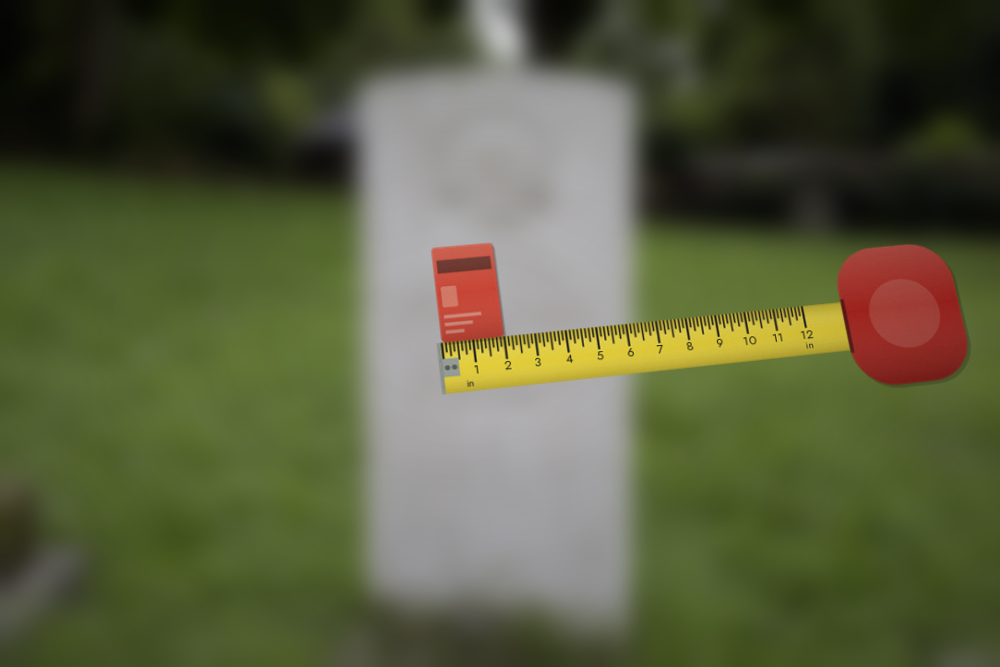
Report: 2 in
